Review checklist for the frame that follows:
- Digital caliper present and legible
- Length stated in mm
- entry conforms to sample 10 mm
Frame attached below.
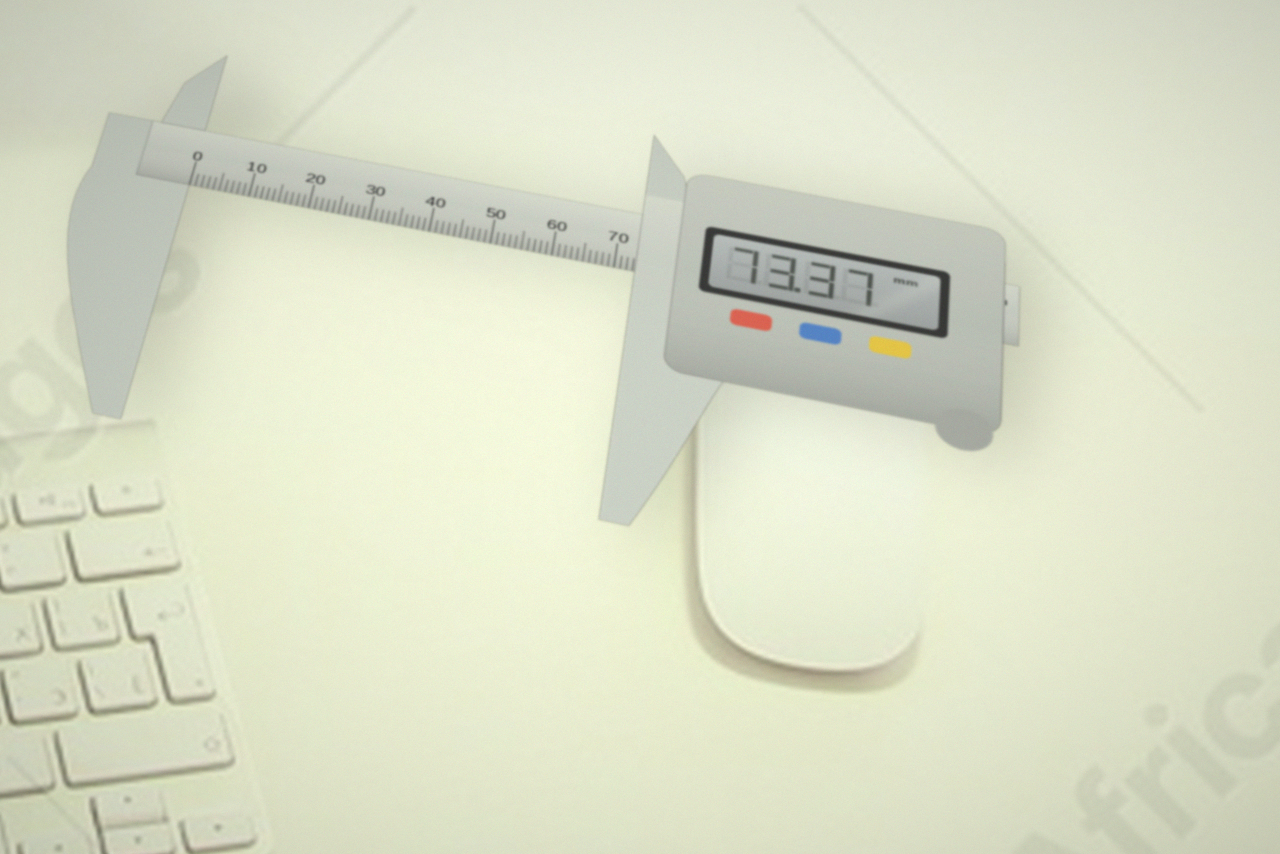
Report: 73.37 mm
